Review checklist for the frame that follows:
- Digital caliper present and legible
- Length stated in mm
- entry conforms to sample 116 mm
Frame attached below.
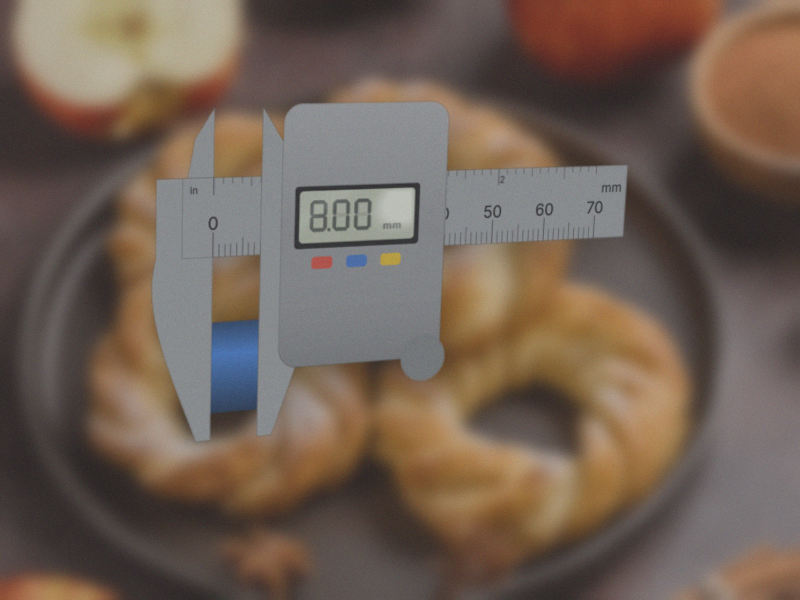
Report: 8.00 mm
